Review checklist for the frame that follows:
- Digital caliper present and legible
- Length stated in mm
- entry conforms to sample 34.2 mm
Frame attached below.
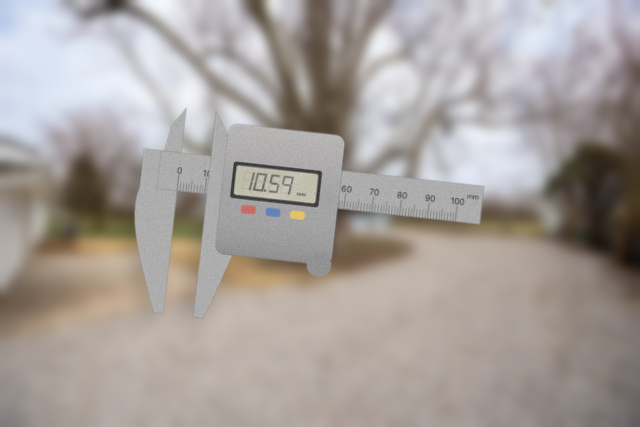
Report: 10.59 mm
